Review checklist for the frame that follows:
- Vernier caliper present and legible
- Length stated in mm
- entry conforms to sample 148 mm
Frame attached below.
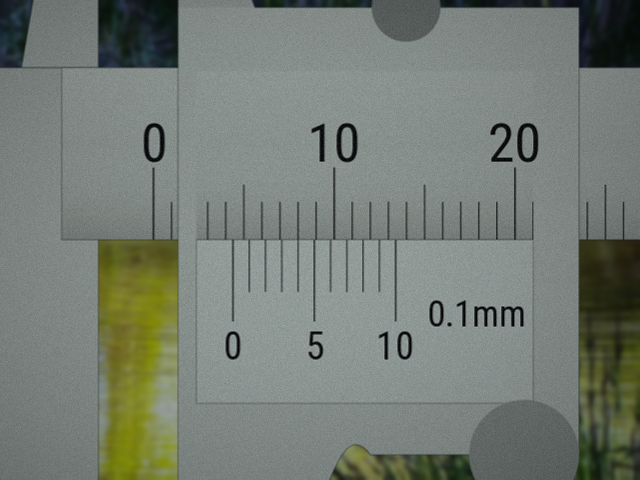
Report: 4.4 mm
